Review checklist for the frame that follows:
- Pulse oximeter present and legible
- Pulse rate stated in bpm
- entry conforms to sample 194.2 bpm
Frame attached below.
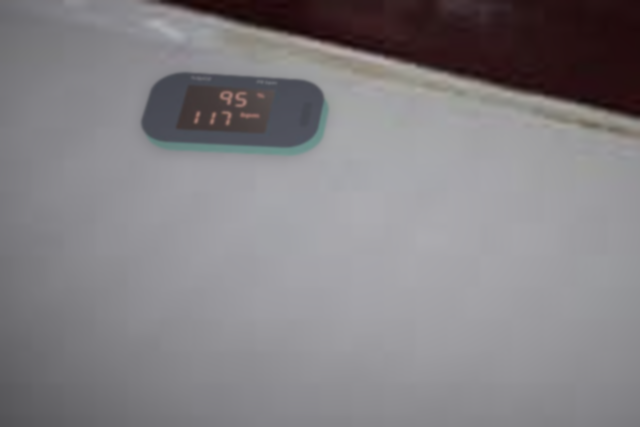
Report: 117 bpm
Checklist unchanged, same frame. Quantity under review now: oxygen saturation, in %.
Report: 95 %
